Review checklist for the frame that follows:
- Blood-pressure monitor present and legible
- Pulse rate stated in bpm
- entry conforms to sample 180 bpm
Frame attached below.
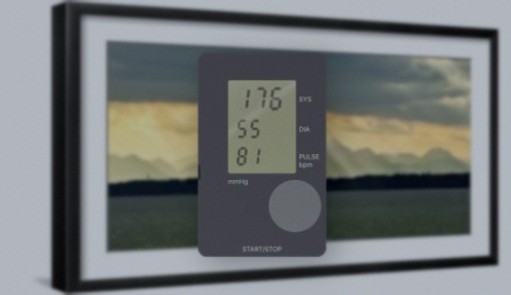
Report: 81 bpm
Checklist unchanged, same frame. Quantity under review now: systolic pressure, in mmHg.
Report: 176 mmHg
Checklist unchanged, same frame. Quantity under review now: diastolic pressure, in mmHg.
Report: 55 mmHg
